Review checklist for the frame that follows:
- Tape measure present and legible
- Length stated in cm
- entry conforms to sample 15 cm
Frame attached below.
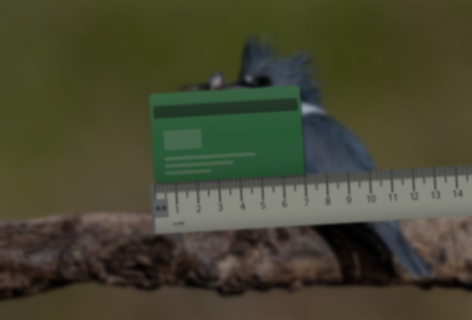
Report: 7 cm
